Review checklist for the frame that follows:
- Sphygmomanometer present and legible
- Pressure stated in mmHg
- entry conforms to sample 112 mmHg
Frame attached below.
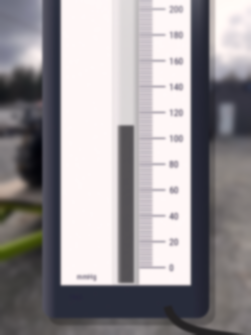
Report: 110 mmHg
